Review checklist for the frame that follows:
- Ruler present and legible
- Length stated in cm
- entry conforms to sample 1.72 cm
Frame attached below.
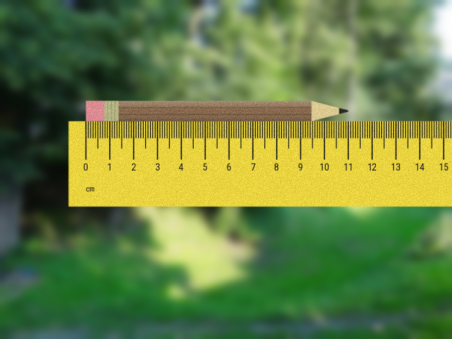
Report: 11 cm
